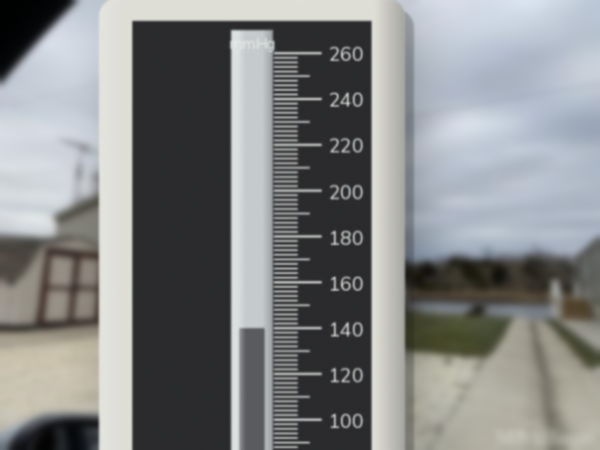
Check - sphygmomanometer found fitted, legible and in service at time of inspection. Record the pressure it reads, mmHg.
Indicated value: 140 mmHg
